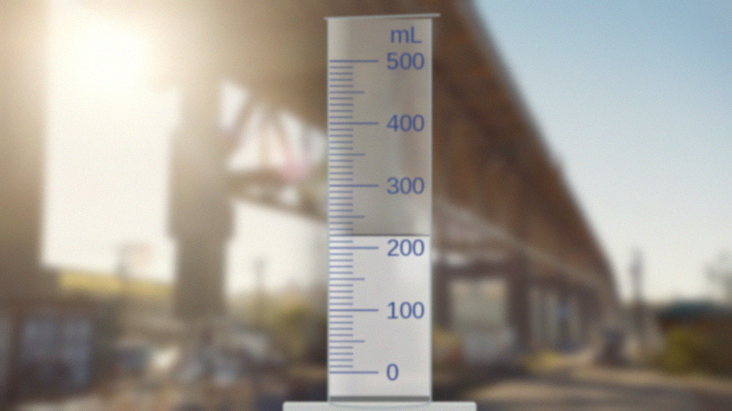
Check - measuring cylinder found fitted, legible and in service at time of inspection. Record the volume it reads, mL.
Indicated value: 220 mL
